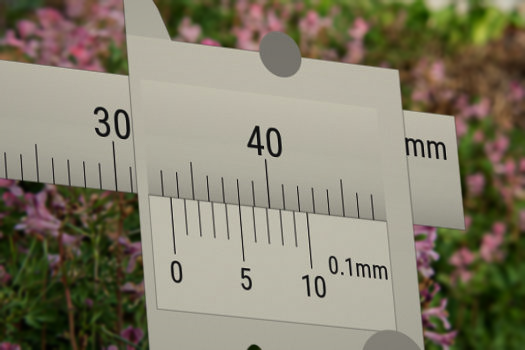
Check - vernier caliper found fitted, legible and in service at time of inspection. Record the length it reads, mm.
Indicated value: 33.5 mm
